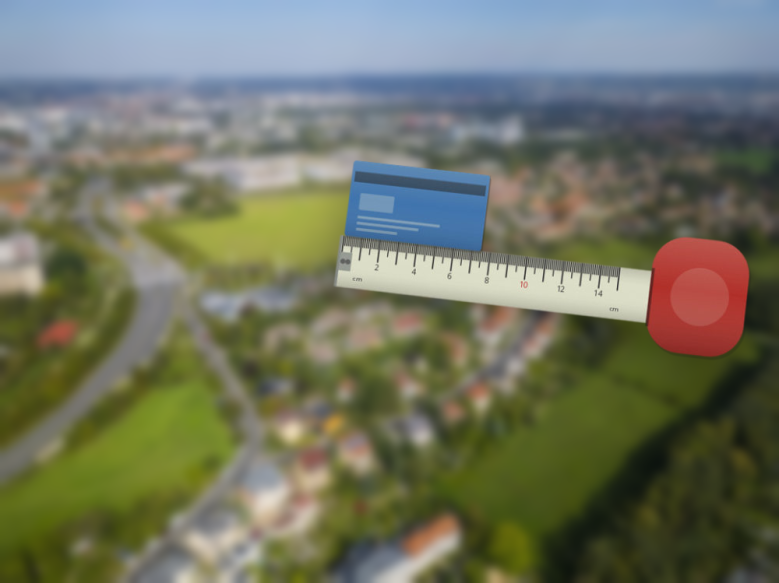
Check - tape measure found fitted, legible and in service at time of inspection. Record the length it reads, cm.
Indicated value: 7.5 cm
